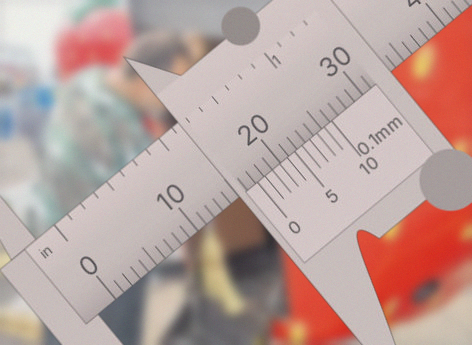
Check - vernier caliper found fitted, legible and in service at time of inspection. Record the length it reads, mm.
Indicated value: 17.2 mm
